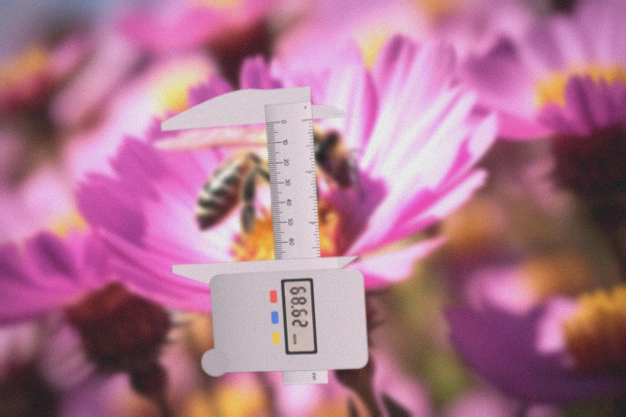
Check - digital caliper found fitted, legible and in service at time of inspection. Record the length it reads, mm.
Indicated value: 68.62 mm
